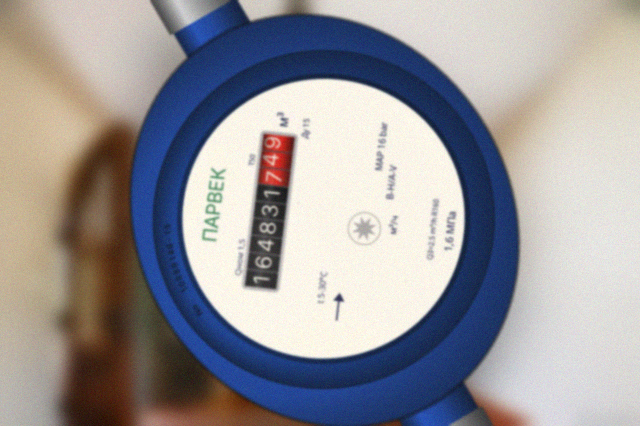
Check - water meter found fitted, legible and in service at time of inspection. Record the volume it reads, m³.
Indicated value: 164831.749 m³
